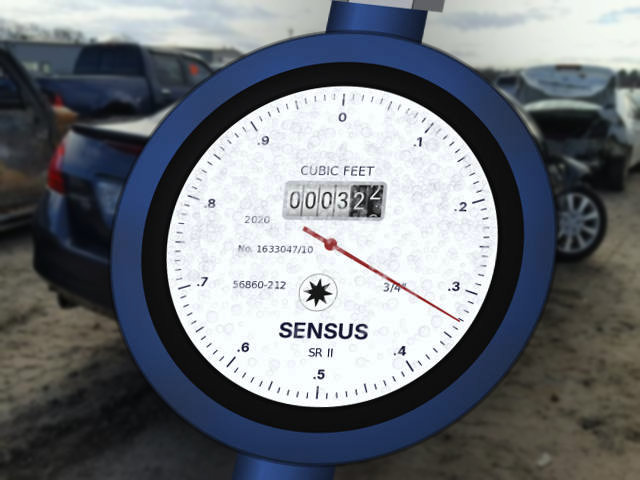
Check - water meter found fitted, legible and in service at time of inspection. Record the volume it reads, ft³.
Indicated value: 322.33 ft³
